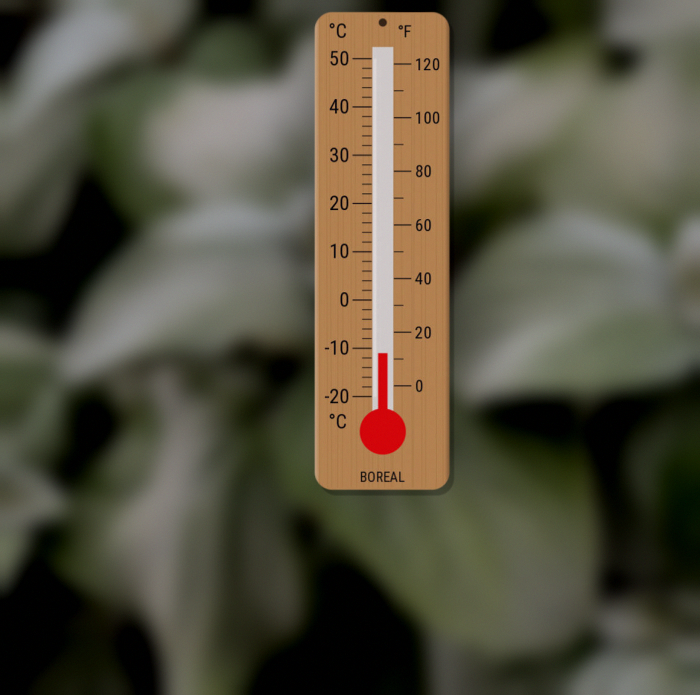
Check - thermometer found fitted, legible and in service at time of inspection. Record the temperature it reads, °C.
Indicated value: -11 °C
